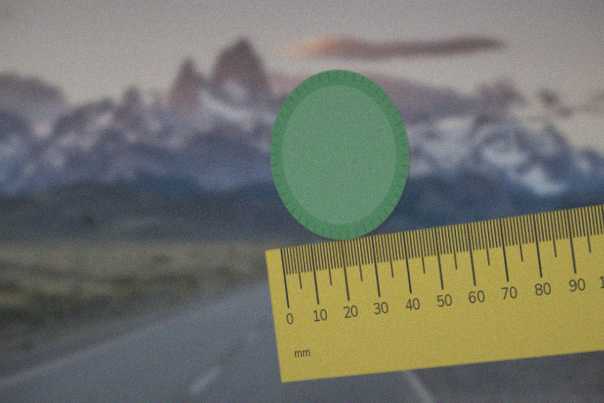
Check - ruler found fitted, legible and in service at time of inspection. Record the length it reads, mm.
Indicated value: 45 mm
